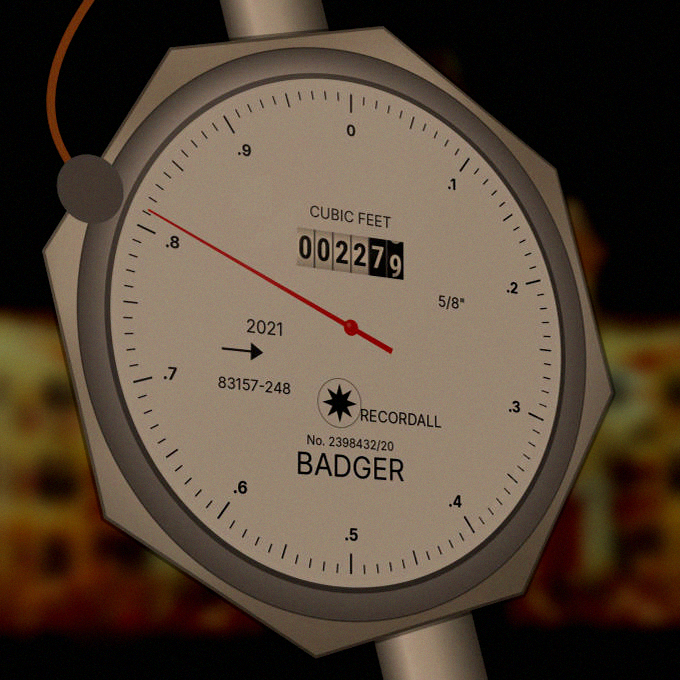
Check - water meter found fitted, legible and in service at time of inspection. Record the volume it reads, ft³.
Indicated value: 2278.81 ft³
